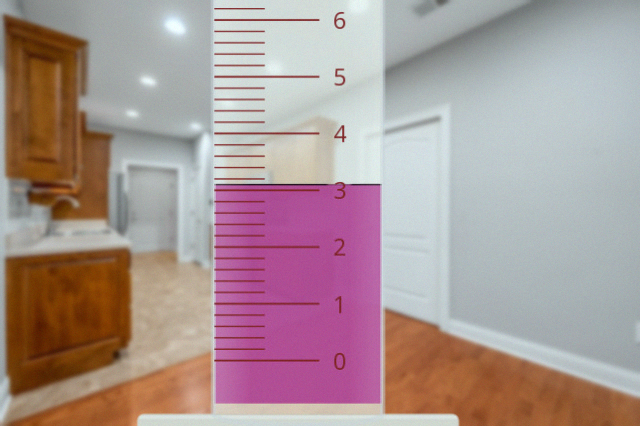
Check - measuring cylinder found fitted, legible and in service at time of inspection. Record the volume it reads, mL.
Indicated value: 3.1 mL
